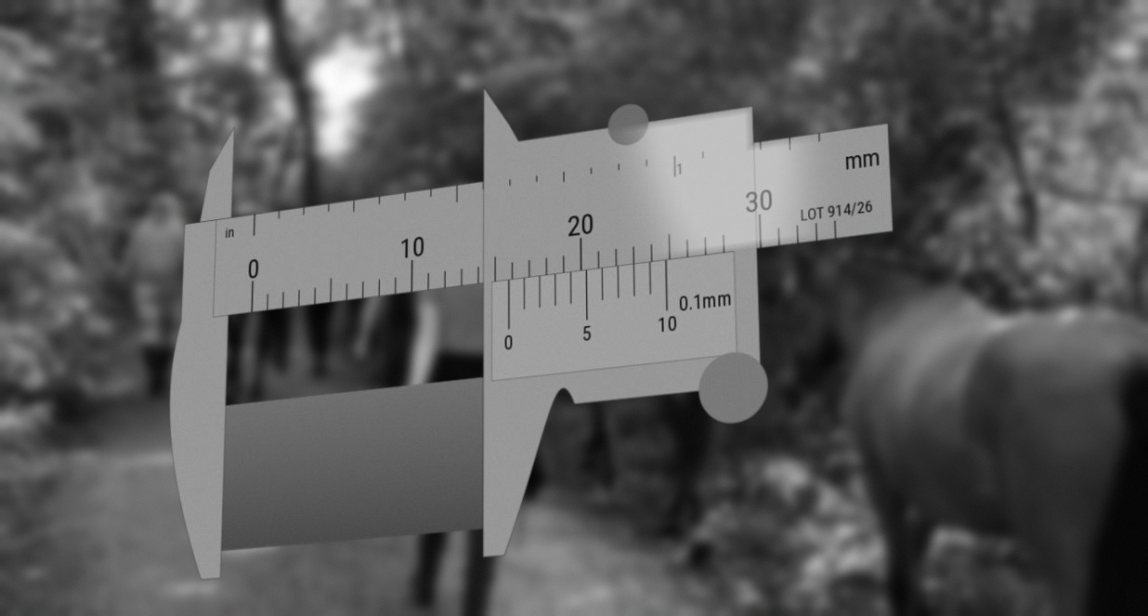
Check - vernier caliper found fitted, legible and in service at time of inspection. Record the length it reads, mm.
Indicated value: 15.8 mm
